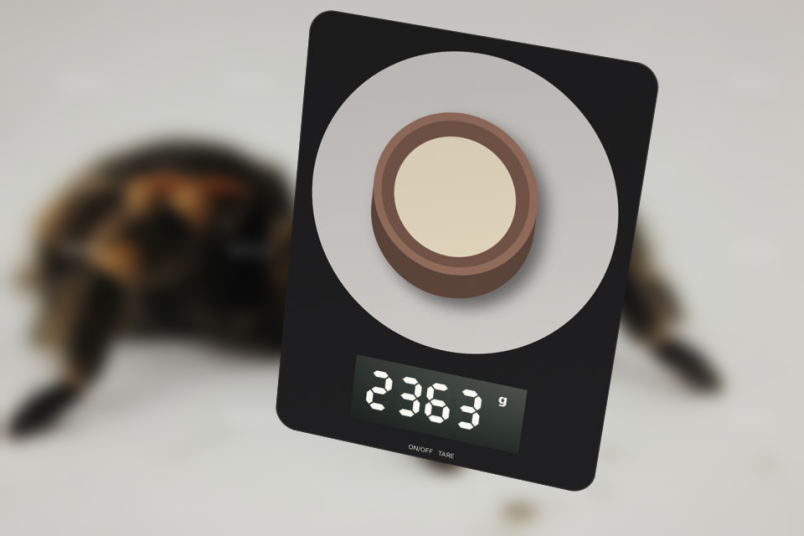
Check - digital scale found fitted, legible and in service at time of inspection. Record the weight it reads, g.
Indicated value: 2363 g
